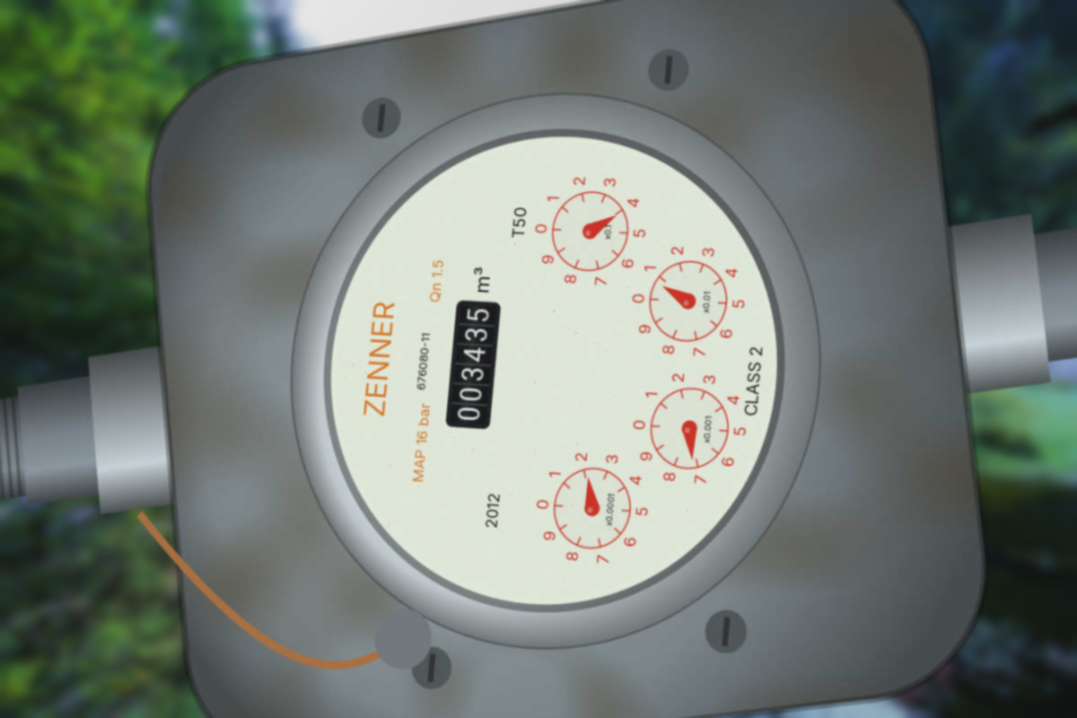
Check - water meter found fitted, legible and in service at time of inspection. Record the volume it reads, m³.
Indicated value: 3435.4072 m³
